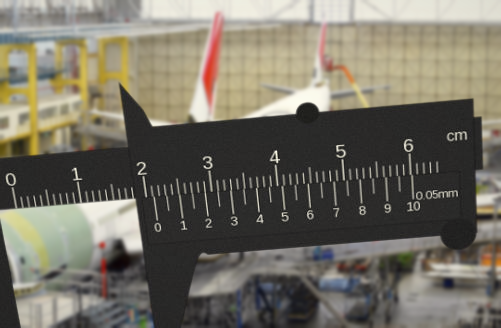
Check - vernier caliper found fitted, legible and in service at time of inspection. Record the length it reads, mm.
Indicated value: 21.2 mm
